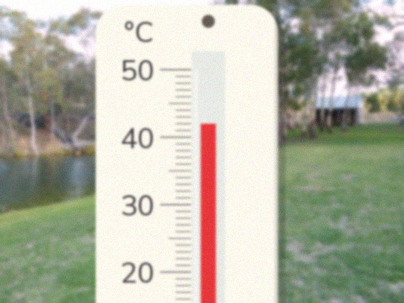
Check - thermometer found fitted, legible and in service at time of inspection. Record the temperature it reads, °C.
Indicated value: 42 °C
